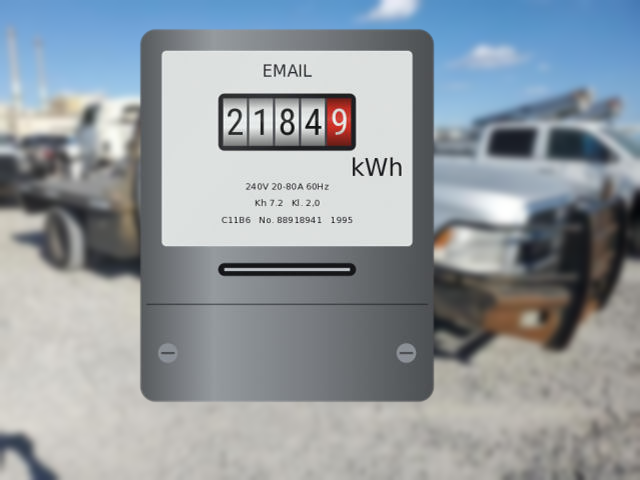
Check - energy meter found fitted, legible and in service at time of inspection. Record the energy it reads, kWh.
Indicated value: 2184.9 kWh
